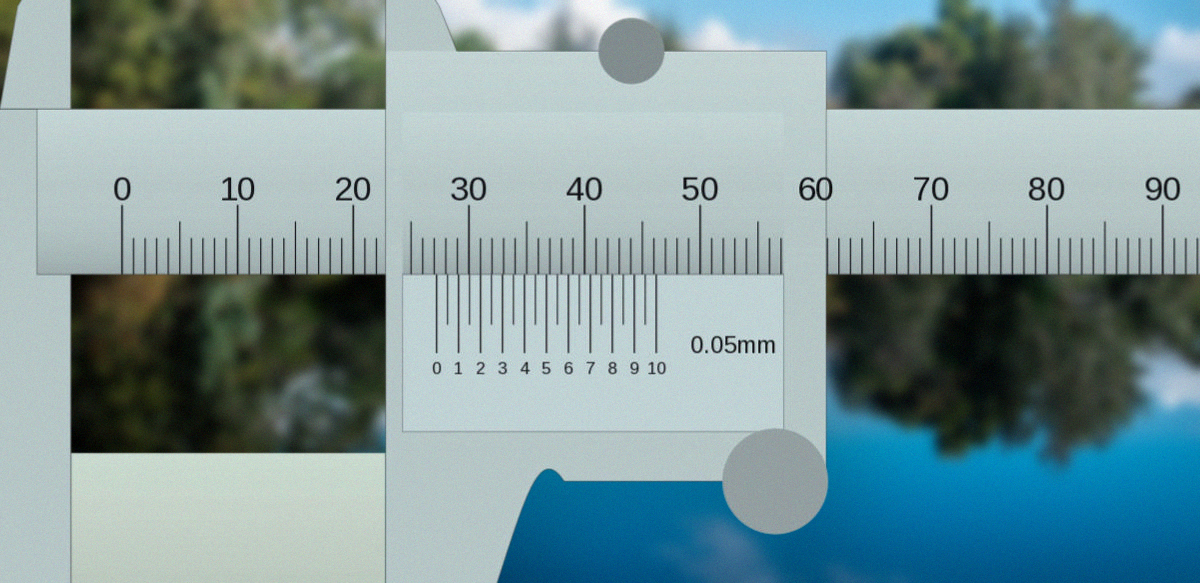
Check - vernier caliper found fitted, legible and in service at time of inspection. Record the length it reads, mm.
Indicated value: 27.2 mm
